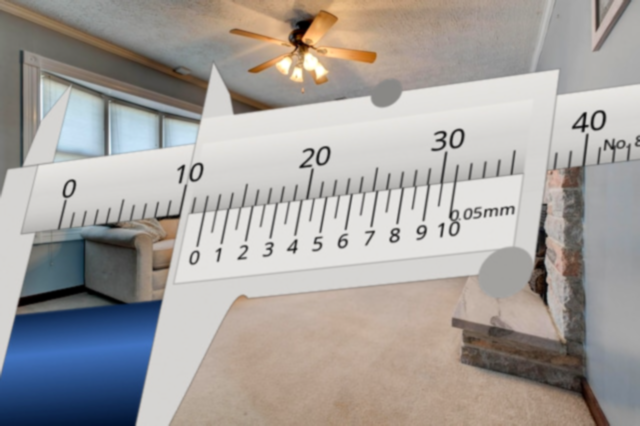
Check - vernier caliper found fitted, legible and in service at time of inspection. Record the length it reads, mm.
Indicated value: 12.0 mm
